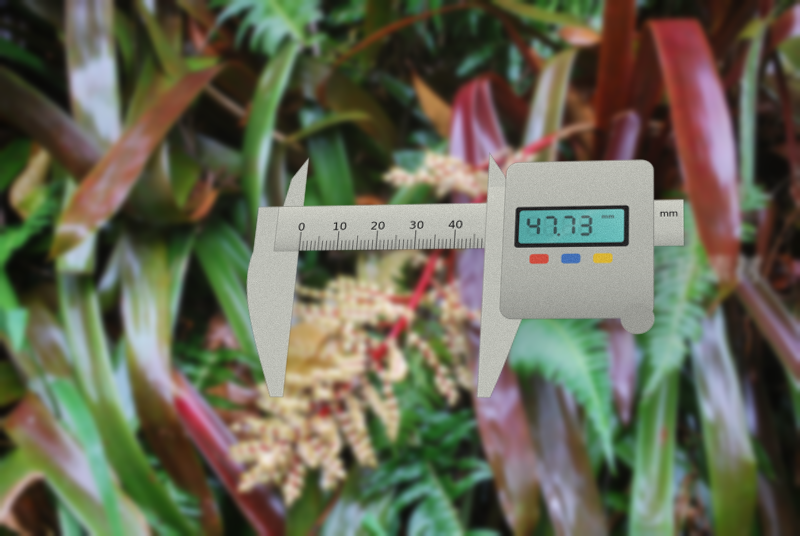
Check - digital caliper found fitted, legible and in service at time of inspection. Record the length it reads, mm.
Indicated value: 47.73 mm
